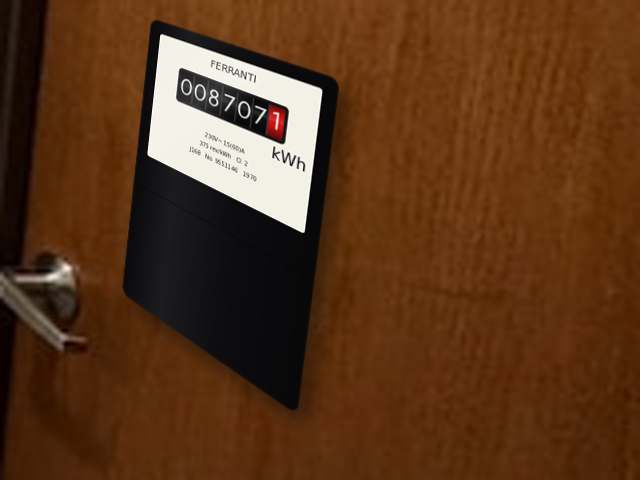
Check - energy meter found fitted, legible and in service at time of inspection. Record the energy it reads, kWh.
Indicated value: 8707.1 kWh
